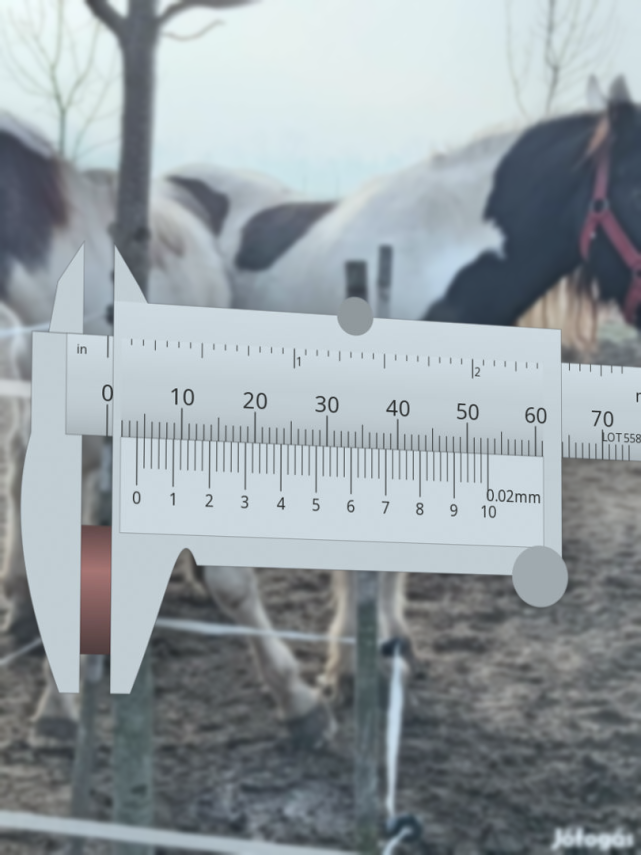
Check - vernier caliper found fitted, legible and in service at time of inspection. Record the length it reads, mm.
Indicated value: 4.0 mm
